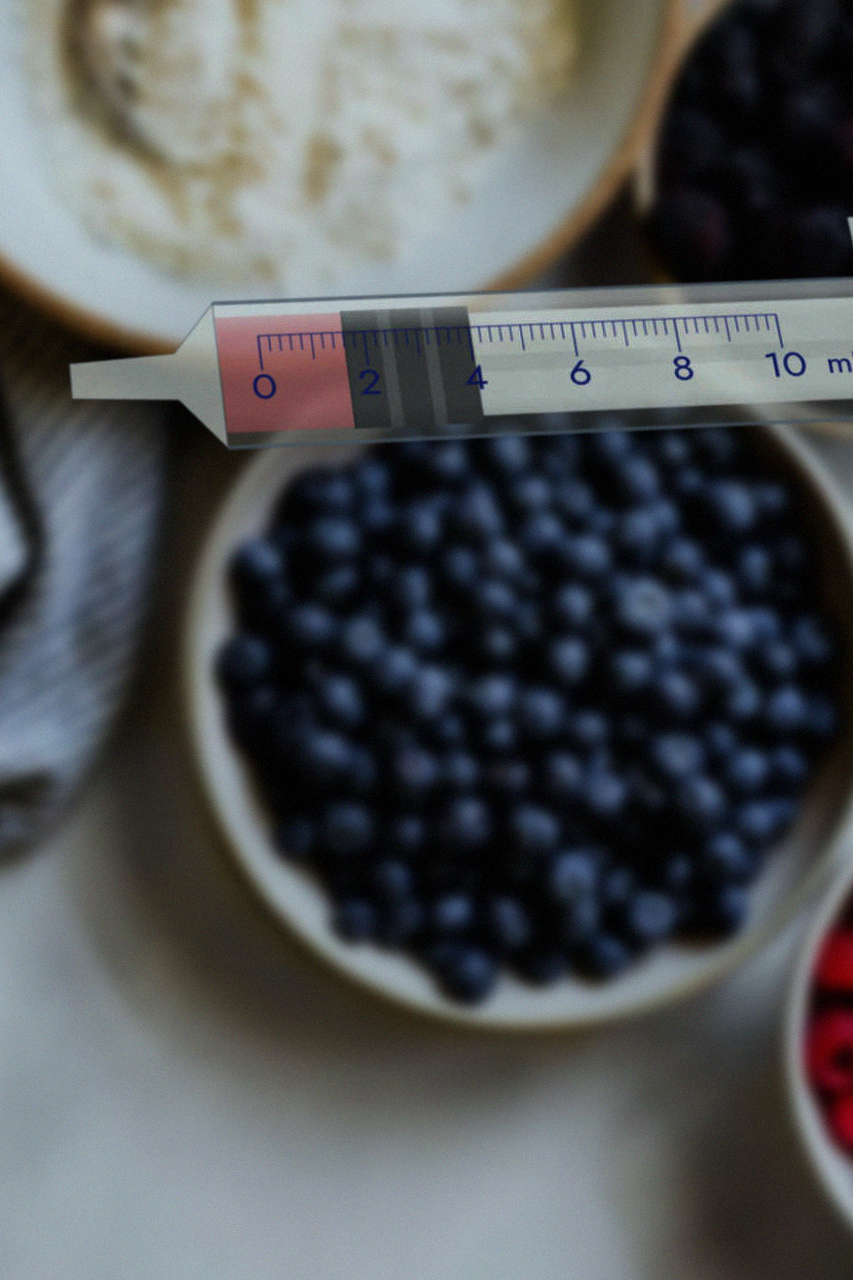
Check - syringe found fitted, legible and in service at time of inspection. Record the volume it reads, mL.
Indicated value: 1.6 mL
